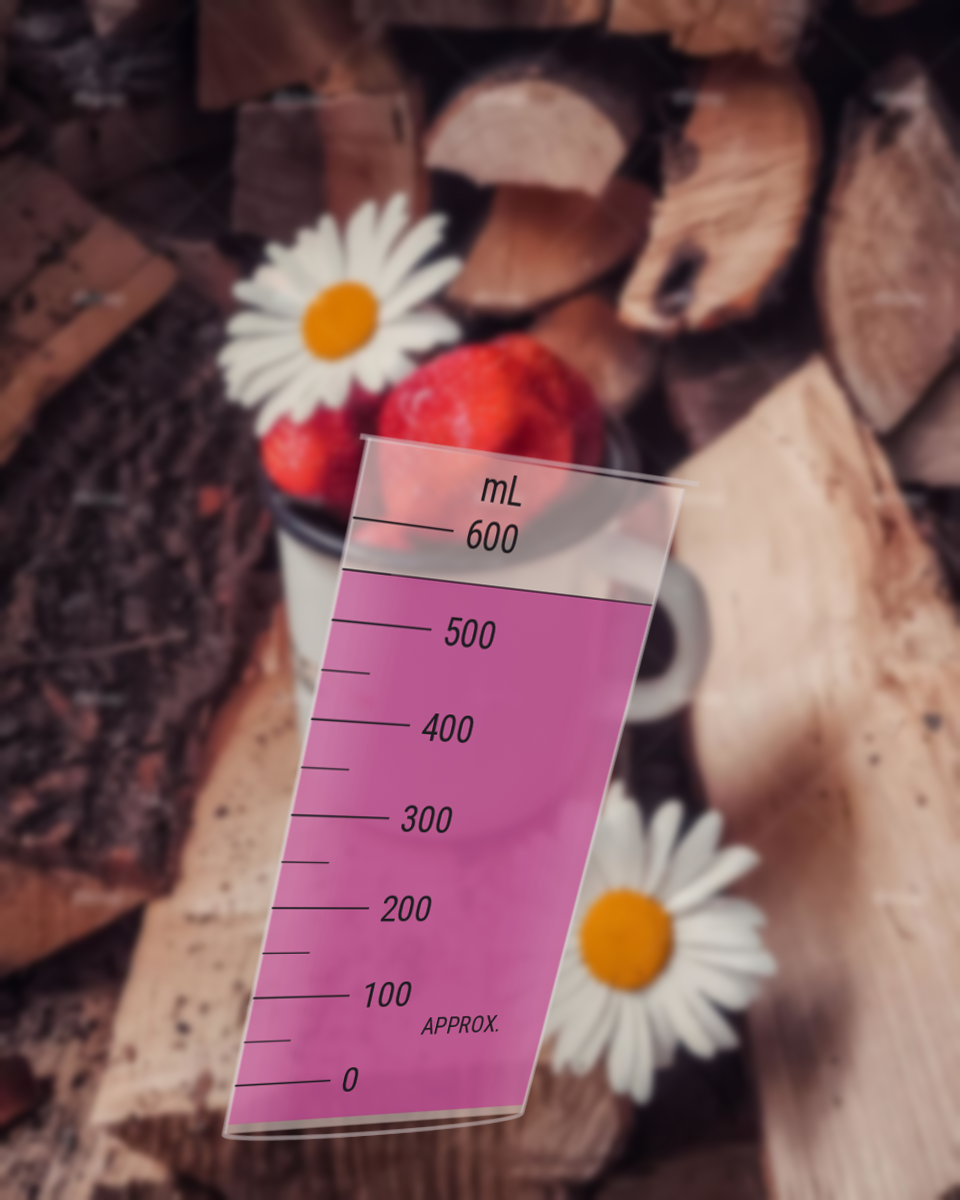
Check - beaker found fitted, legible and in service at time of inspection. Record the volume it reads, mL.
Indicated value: 550 mL
